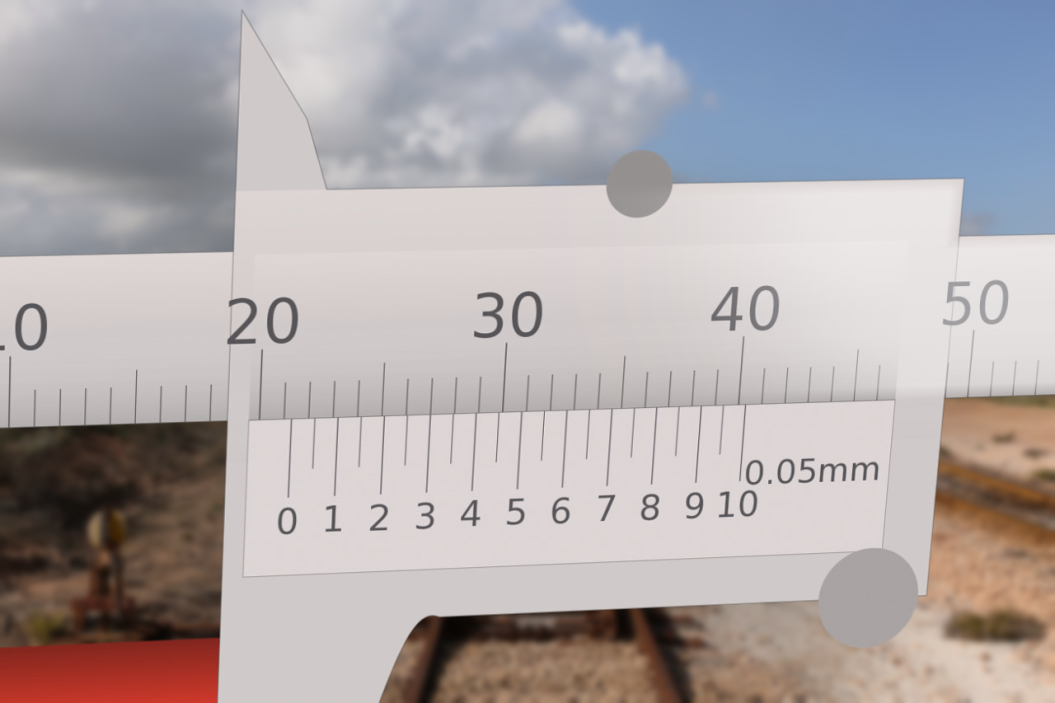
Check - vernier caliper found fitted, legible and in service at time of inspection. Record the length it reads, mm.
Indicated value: 21.30 mm
